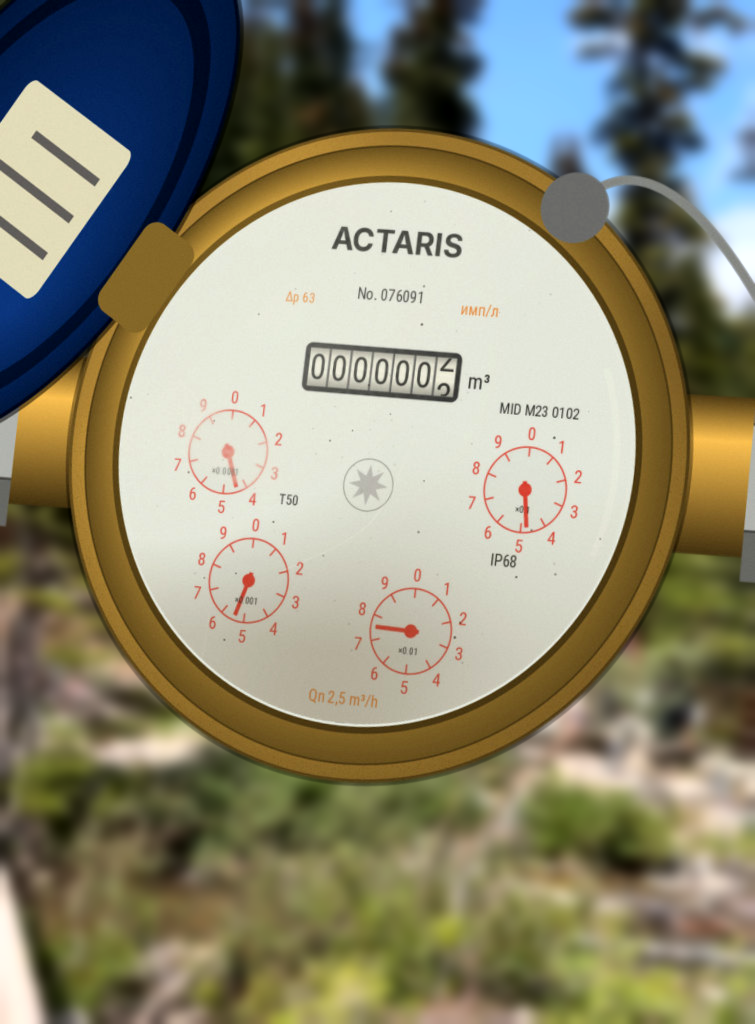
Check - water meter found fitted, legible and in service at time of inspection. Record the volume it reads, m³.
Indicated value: 2.4754 m³
